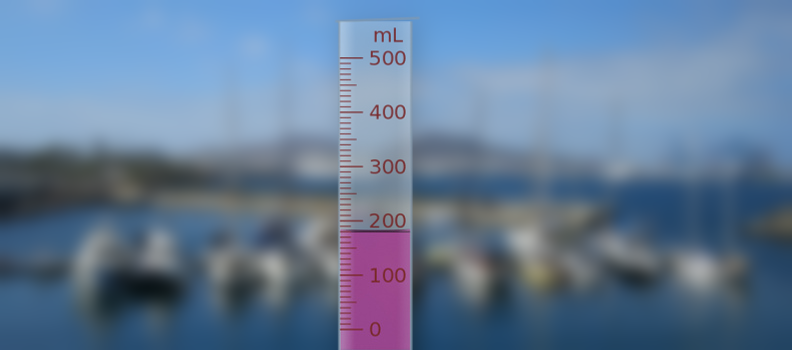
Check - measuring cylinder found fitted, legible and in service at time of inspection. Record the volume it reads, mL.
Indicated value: 180 mL
